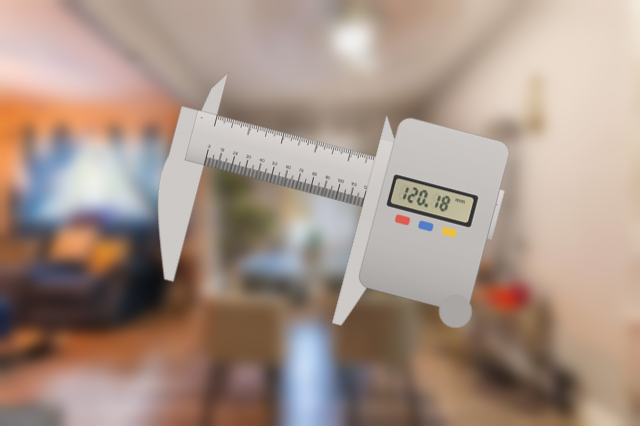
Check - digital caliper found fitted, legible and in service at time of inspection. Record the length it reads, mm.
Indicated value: 120.18 mm
